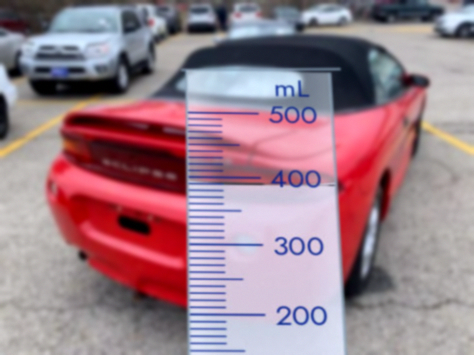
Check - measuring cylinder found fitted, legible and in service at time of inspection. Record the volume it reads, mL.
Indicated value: 390 mL
